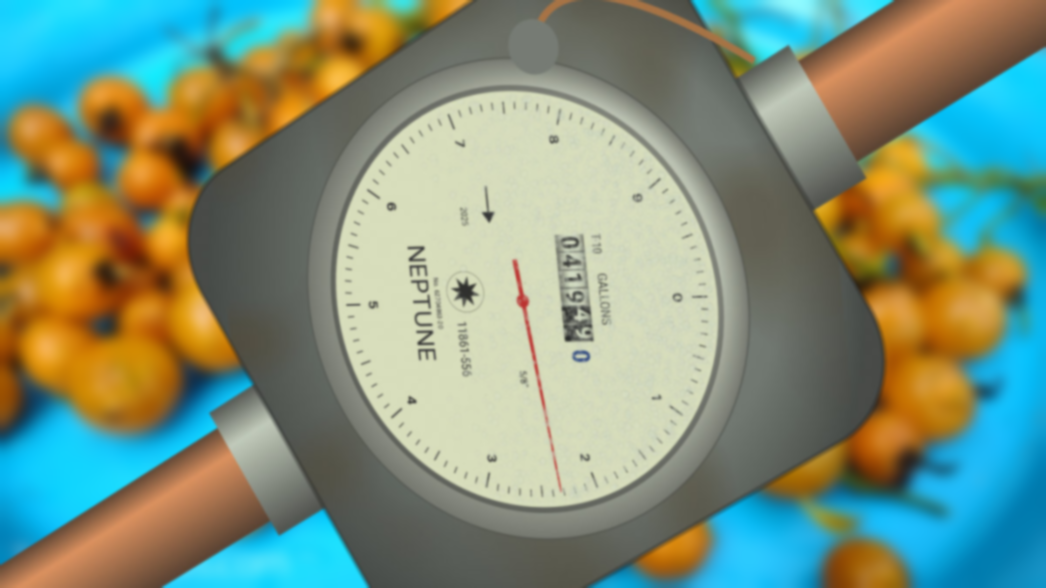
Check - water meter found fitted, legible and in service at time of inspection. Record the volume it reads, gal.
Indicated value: 419492.3 gal
